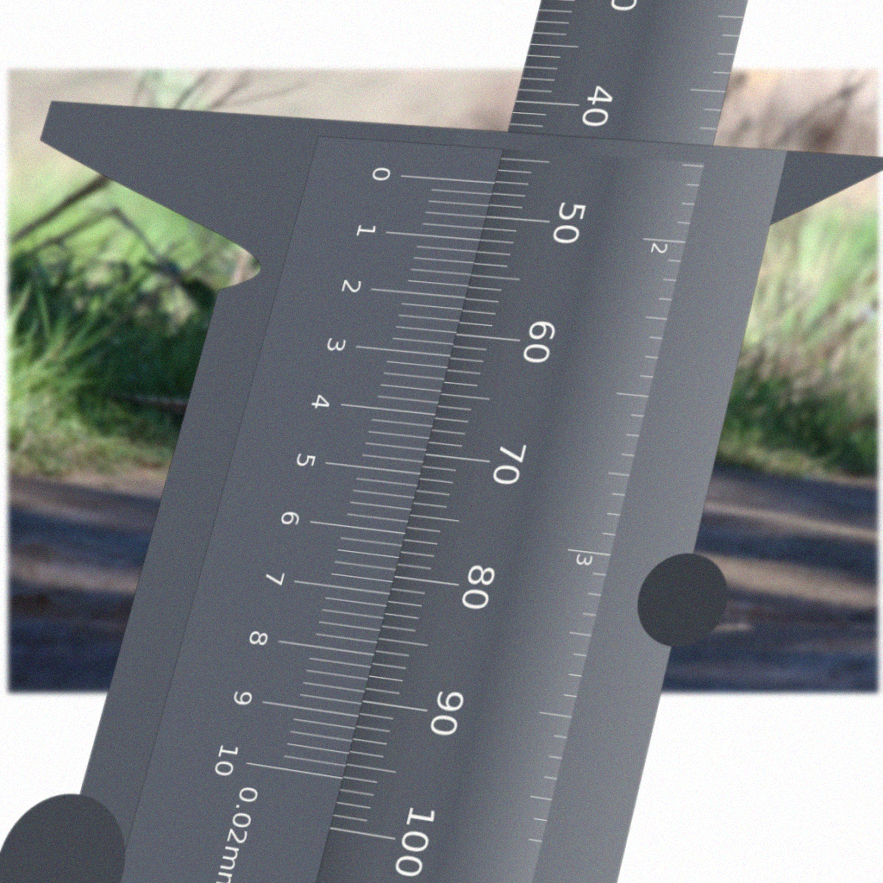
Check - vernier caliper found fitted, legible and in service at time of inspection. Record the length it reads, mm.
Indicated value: 47.1 mm
